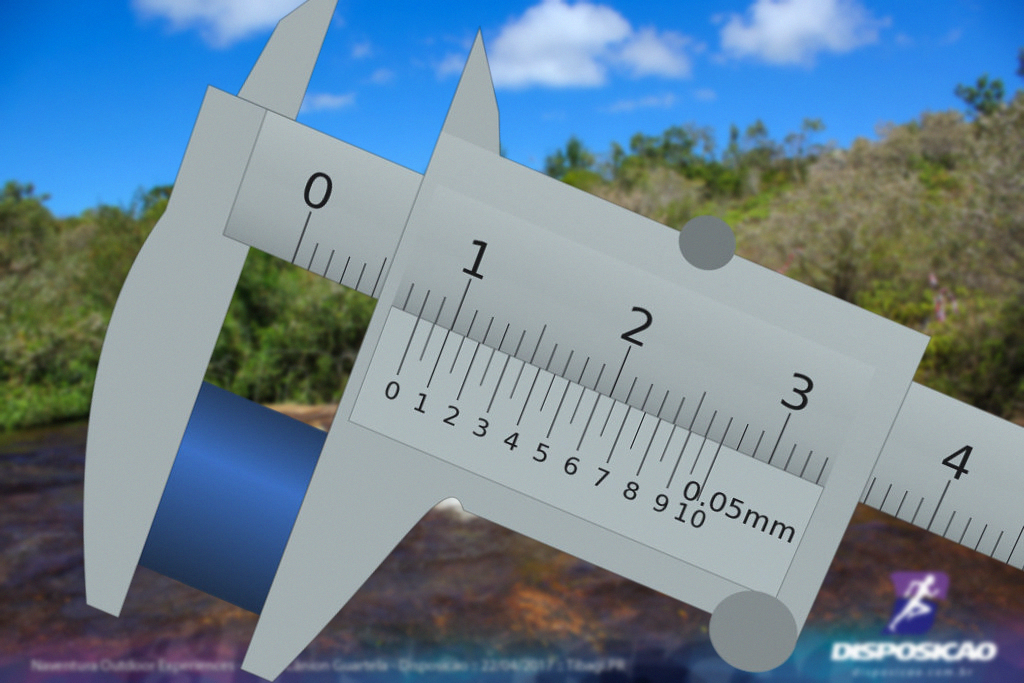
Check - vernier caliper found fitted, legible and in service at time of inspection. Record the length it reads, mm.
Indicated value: 8.0 mm
